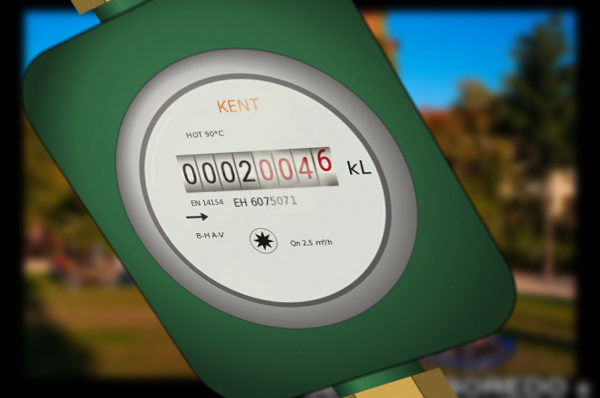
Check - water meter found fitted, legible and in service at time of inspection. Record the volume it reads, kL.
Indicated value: 2.0046 kL
